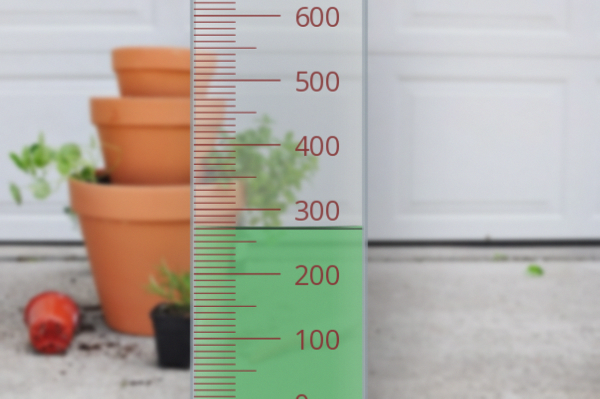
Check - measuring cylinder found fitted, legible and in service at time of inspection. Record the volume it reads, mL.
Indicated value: 270 mL
